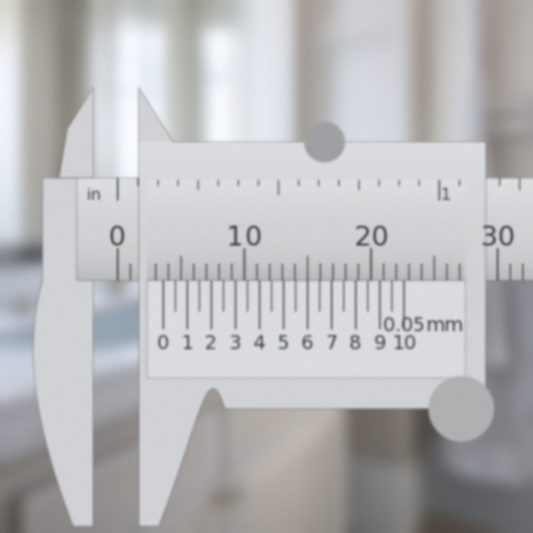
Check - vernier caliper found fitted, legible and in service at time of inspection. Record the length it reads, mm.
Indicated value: 3.6 mm
